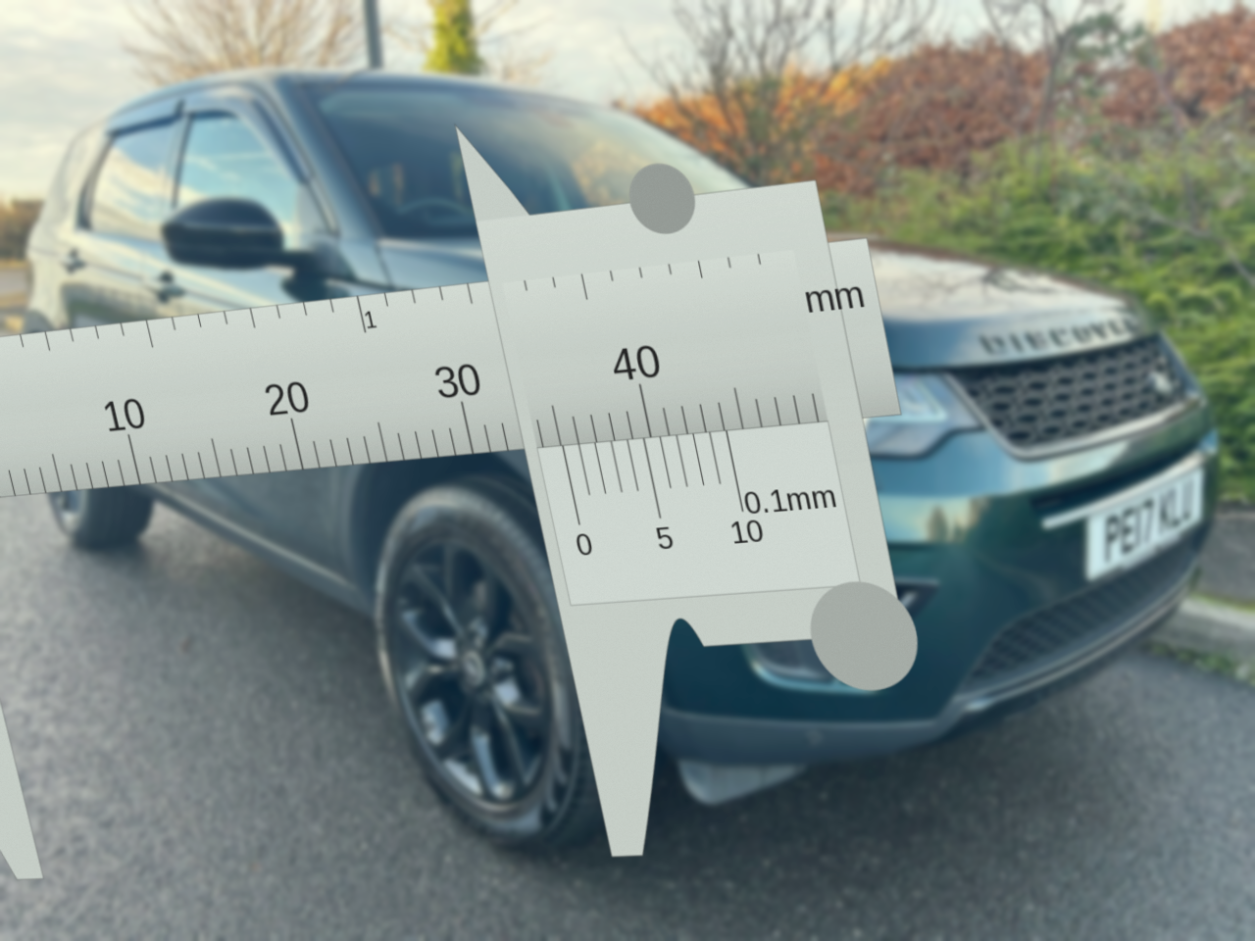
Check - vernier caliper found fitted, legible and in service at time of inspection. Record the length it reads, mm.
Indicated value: 35.1 mm
